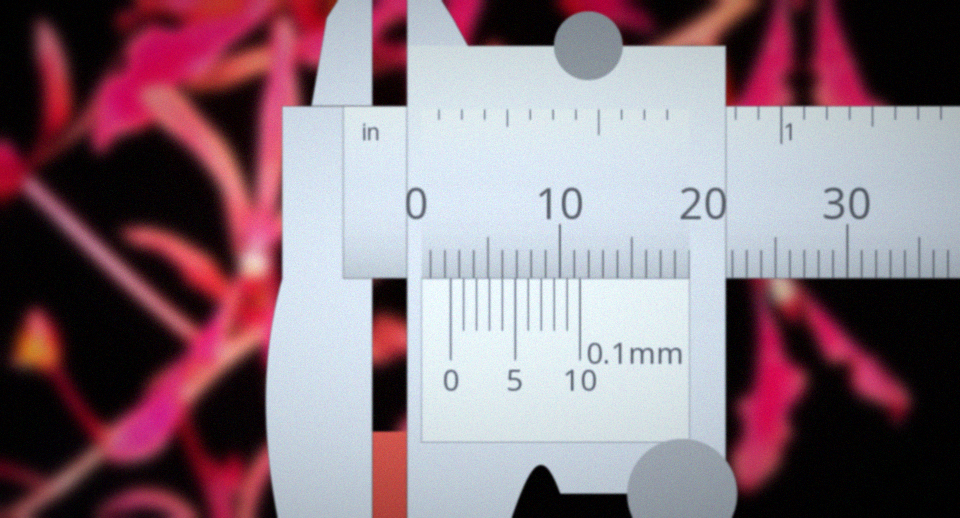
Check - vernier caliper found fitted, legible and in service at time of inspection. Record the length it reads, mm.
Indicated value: 2.4 mm
